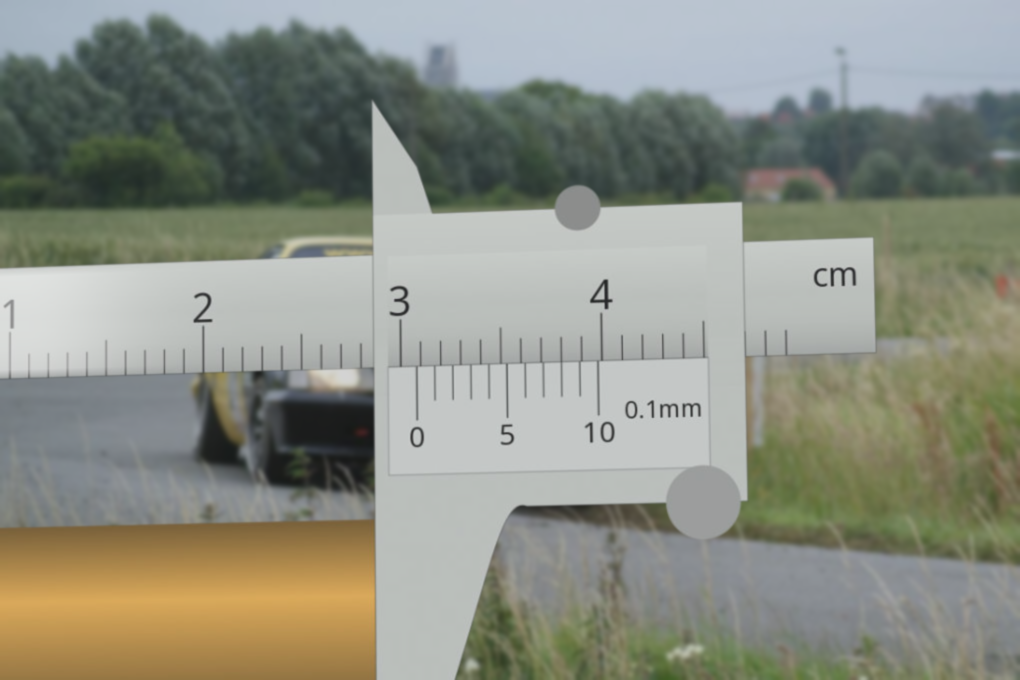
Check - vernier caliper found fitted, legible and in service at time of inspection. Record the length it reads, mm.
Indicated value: 30.8 mm
